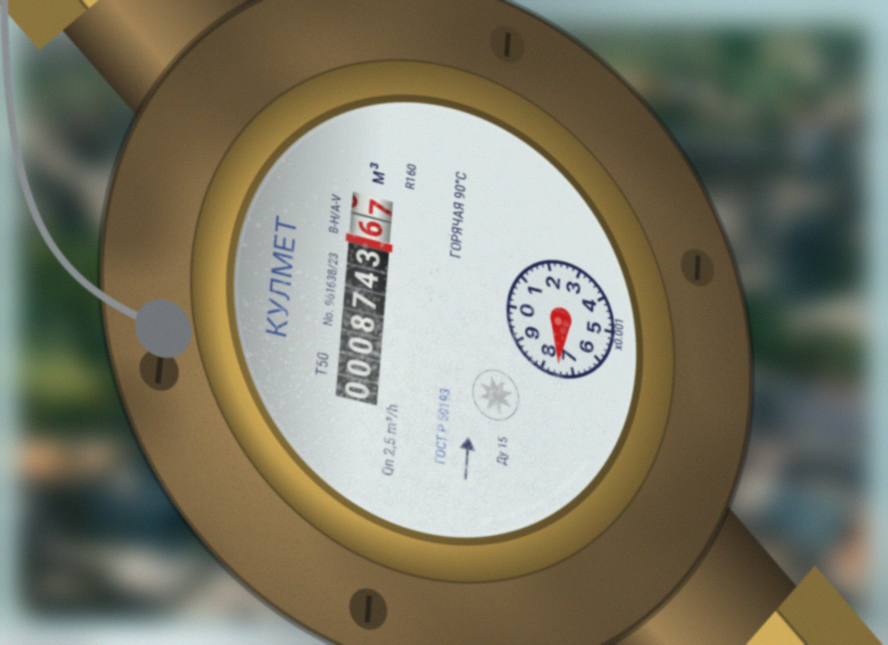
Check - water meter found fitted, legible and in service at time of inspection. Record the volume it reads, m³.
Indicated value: 8743.667 m³
